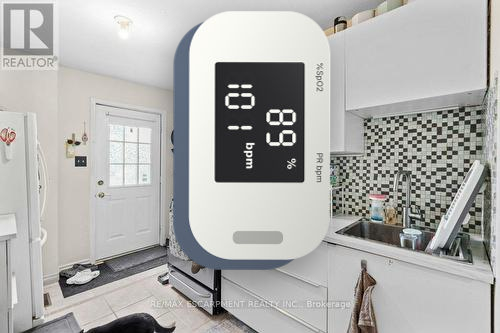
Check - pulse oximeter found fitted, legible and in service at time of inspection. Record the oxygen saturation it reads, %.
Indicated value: 89 %
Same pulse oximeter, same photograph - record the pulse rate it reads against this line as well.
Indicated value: 101 bpm
